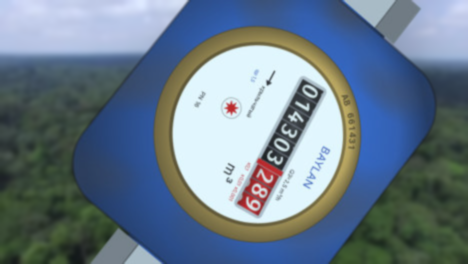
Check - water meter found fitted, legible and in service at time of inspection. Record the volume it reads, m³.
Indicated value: 14303.289 m³
